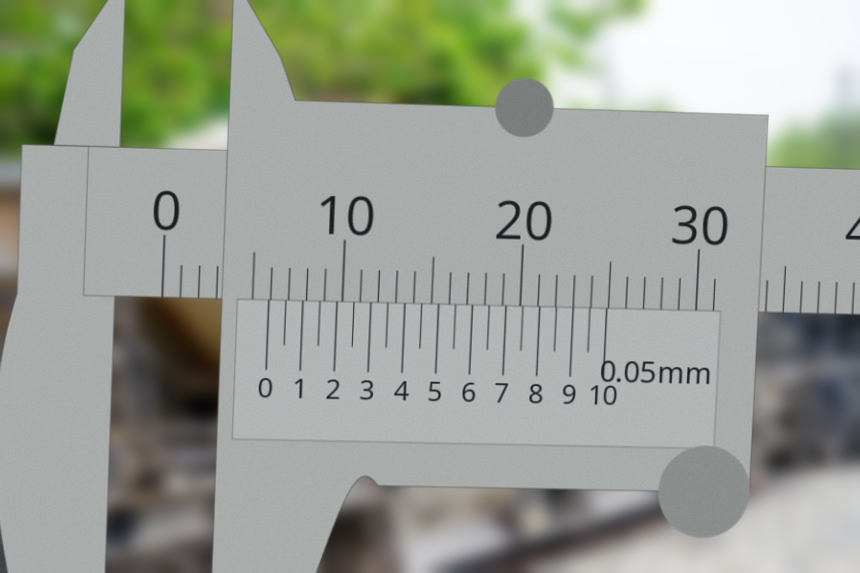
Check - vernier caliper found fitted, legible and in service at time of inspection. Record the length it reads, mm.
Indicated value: 5.9 mm
